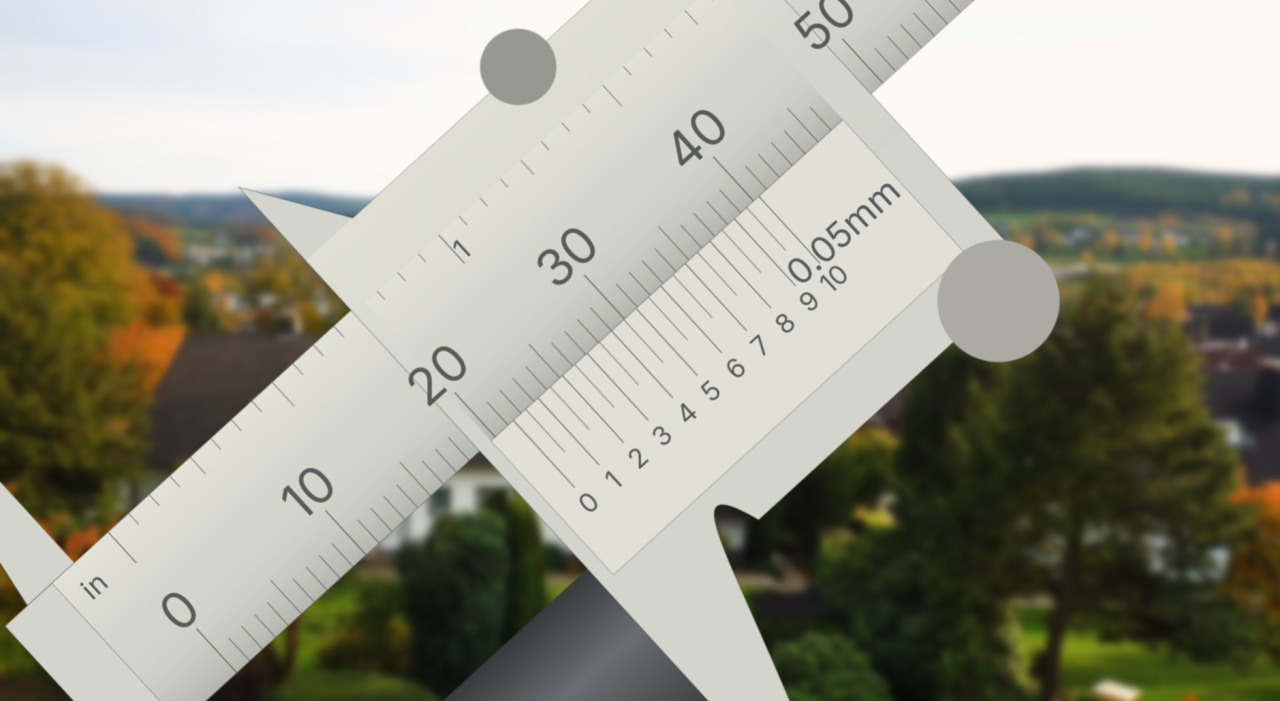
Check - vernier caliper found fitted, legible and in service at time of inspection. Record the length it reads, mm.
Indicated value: 21.4 mm
